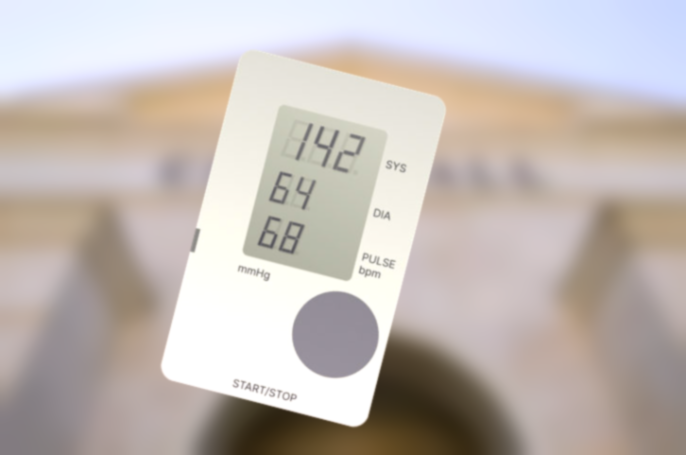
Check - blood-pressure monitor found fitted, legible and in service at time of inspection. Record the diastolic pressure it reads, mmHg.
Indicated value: 64 mmHg
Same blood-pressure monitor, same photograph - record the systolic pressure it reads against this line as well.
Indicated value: 142 mmHg
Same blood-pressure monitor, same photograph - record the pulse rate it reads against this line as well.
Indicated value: 68 bpm
